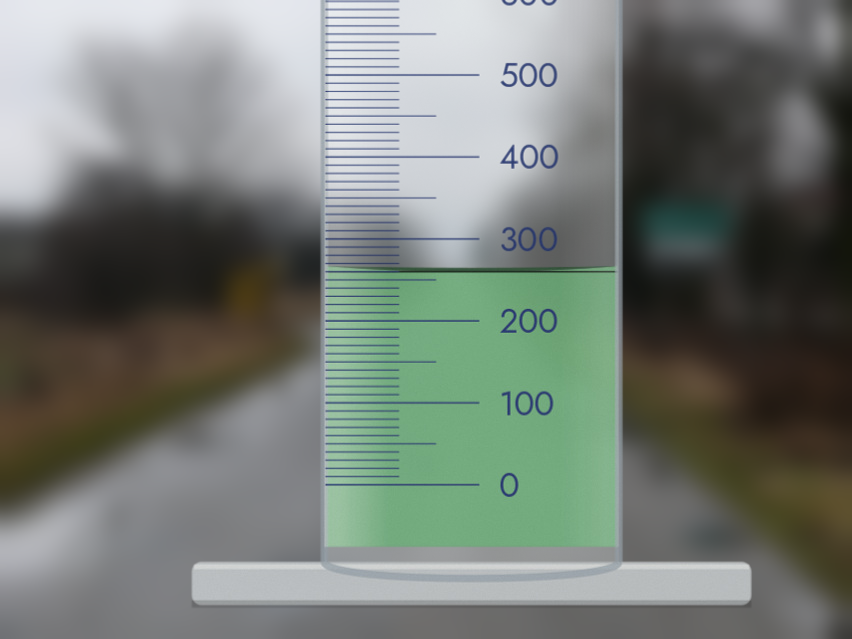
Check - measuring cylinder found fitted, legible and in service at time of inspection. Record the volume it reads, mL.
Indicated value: 260 mL
